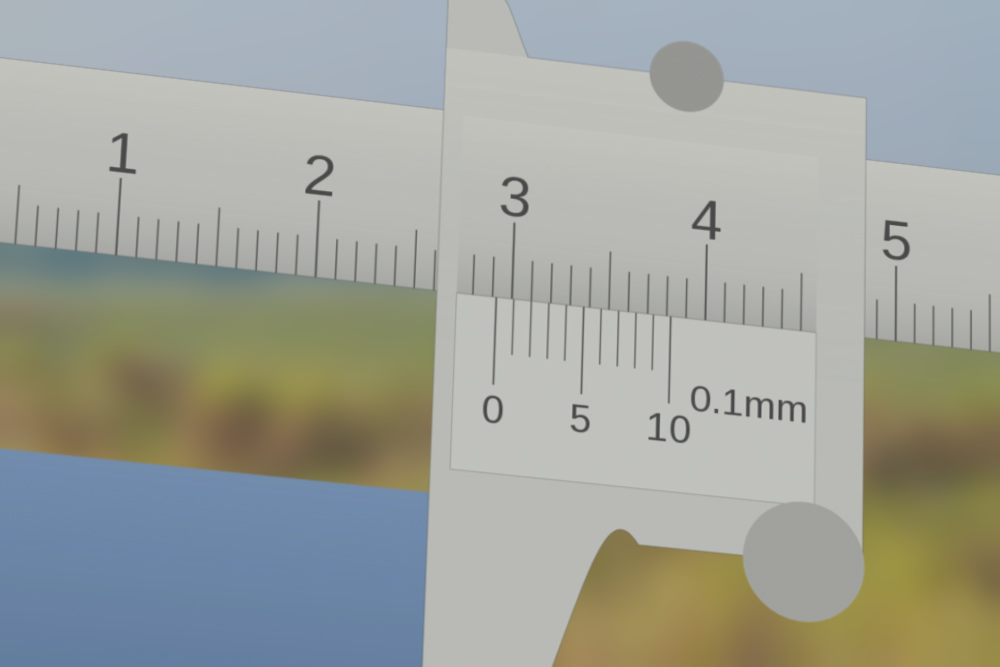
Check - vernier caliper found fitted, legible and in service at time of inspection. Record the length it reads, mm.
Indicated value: 29.2 mm
